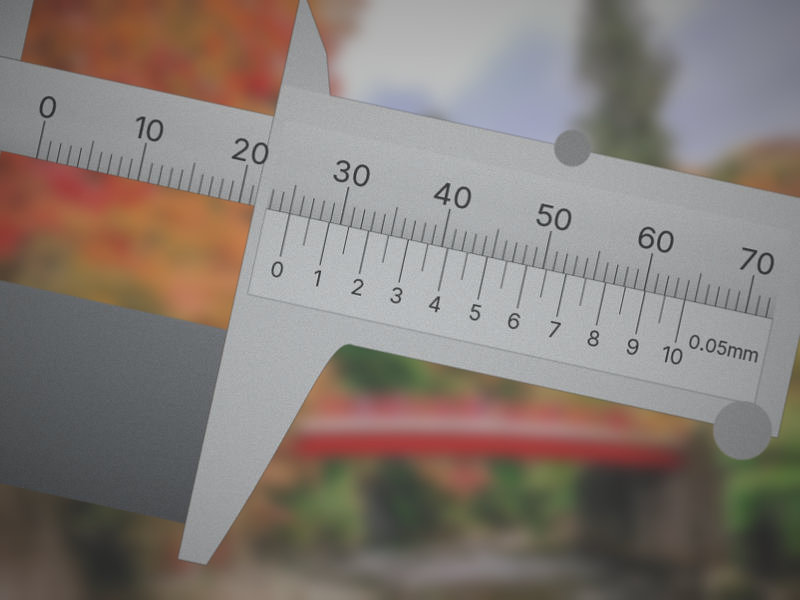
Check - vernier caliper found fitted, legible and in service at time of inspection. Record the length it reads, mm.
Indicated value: 25.0 mm
